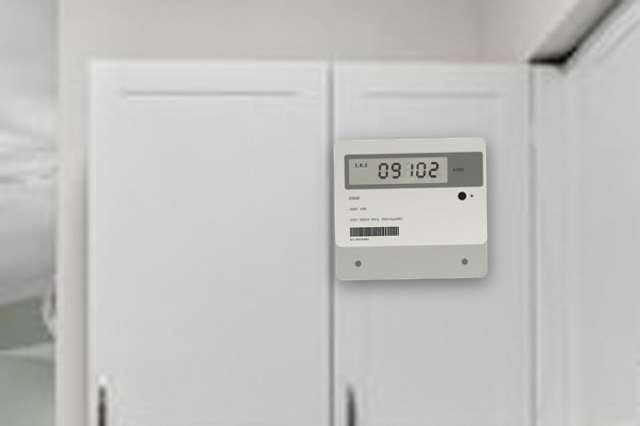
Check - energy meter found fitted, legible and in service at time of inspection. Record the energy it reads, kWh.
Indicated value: 9102 kWh
